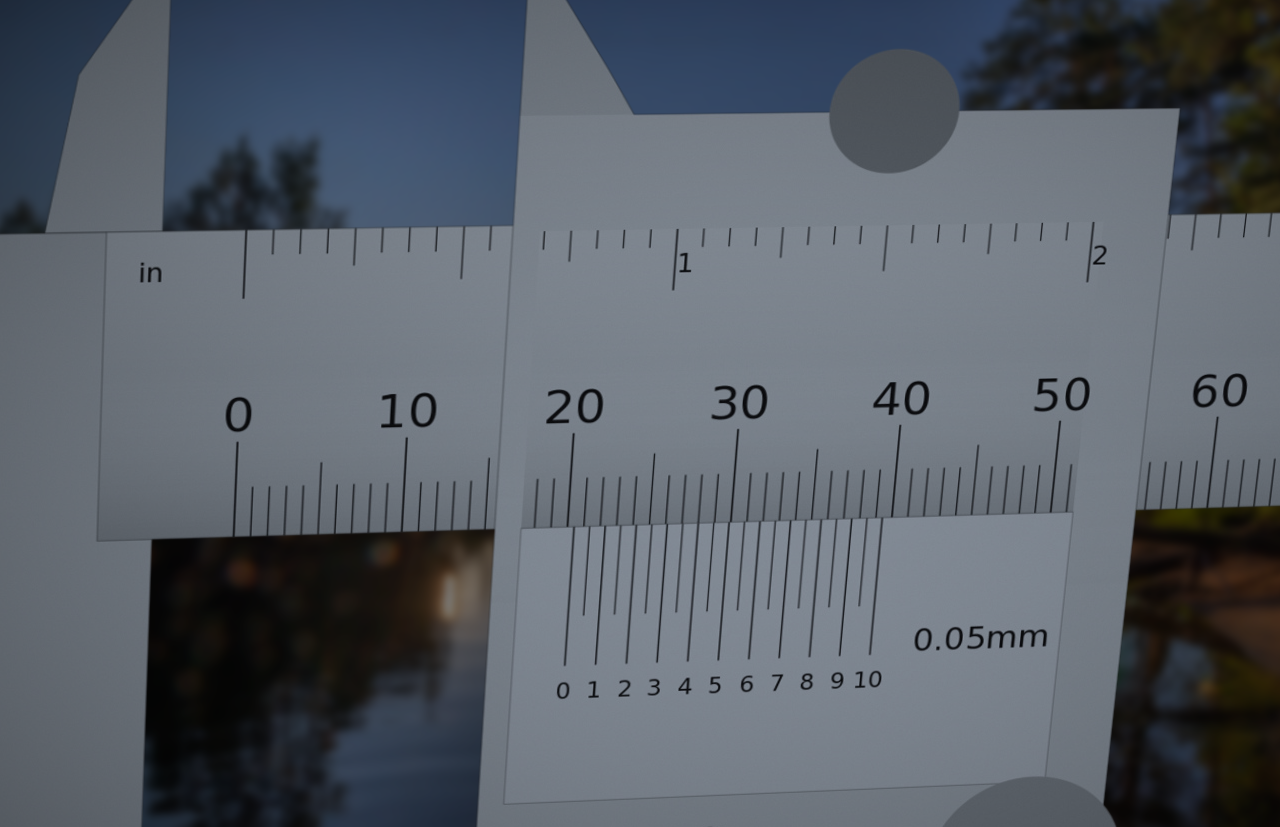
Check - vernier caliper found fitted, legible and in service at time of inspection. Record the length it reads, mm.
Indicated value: 20.4 mm
